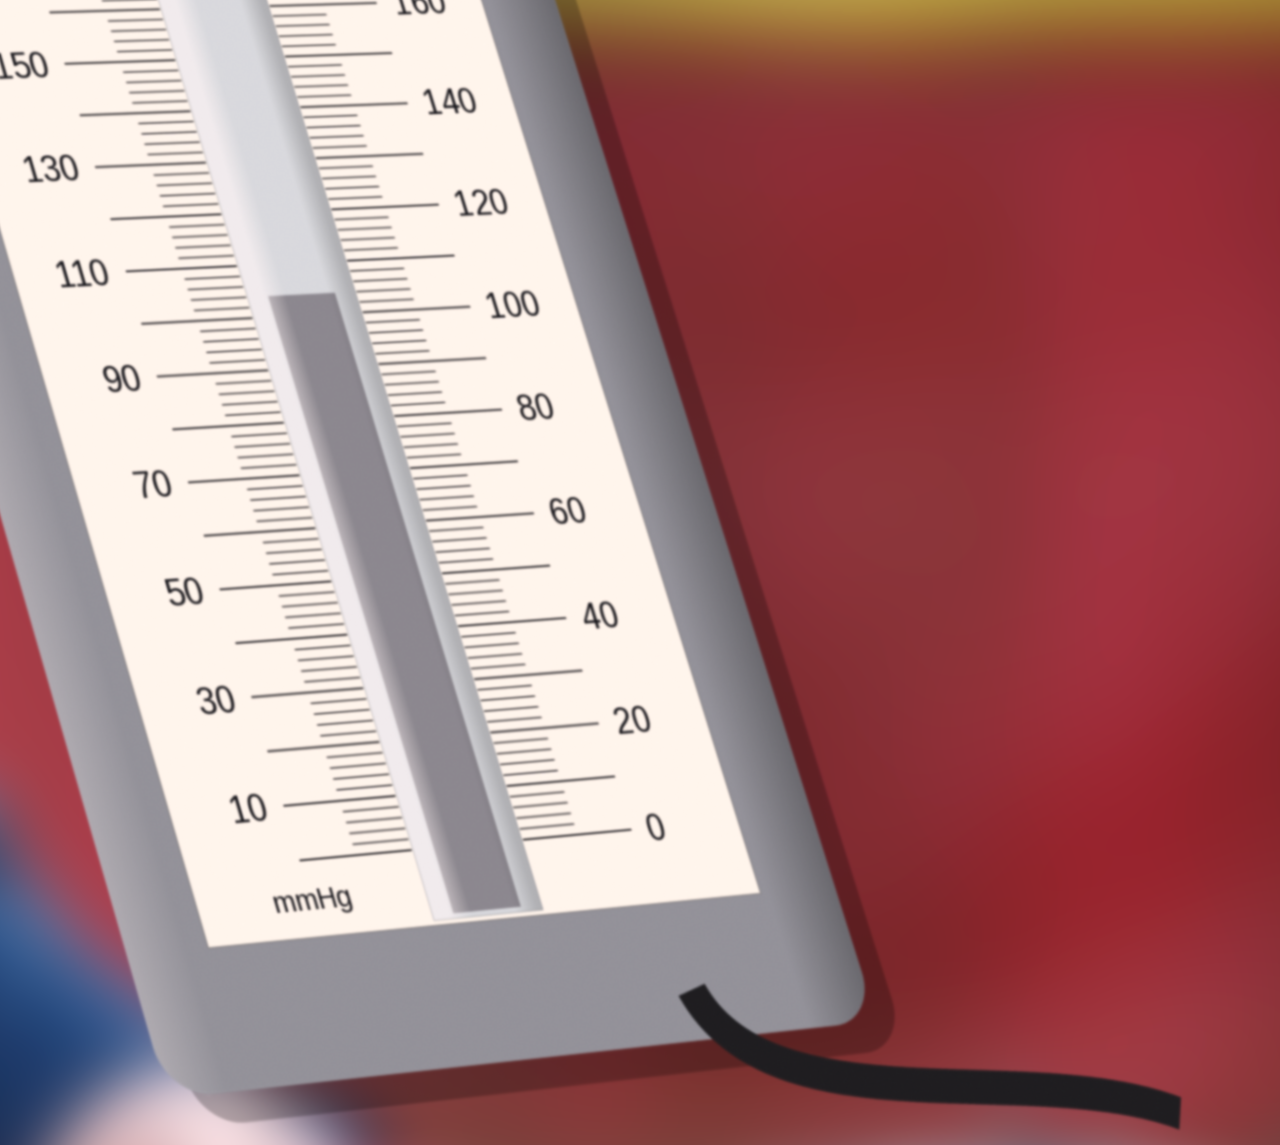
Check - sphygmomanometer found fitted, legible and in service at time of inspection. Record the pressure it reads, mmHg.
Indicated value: 104 mmHg
